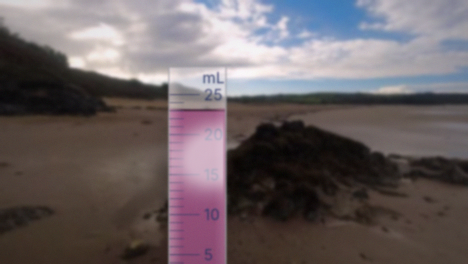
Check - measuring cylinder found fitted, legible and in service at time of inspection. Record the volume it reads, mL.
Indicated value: 23 mL
